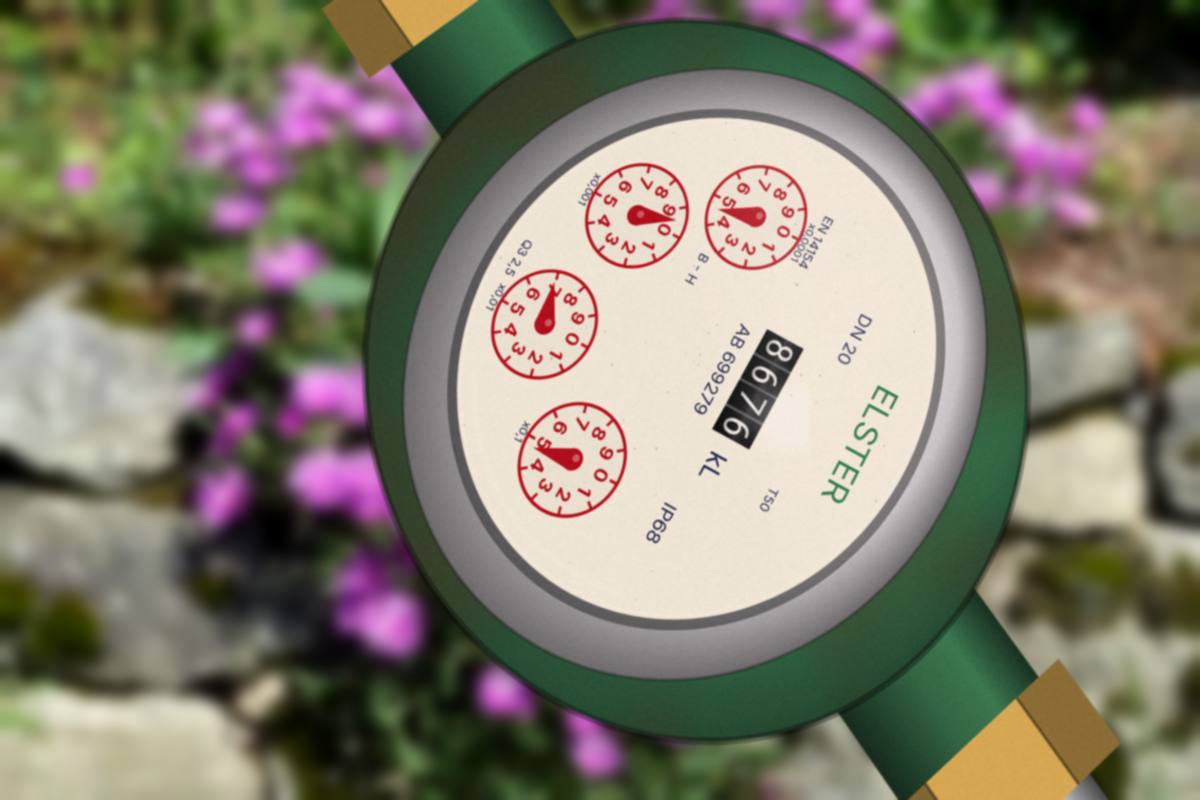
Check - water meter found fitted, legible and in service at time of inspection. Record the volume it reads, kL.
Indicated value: 8676.4694 kL
